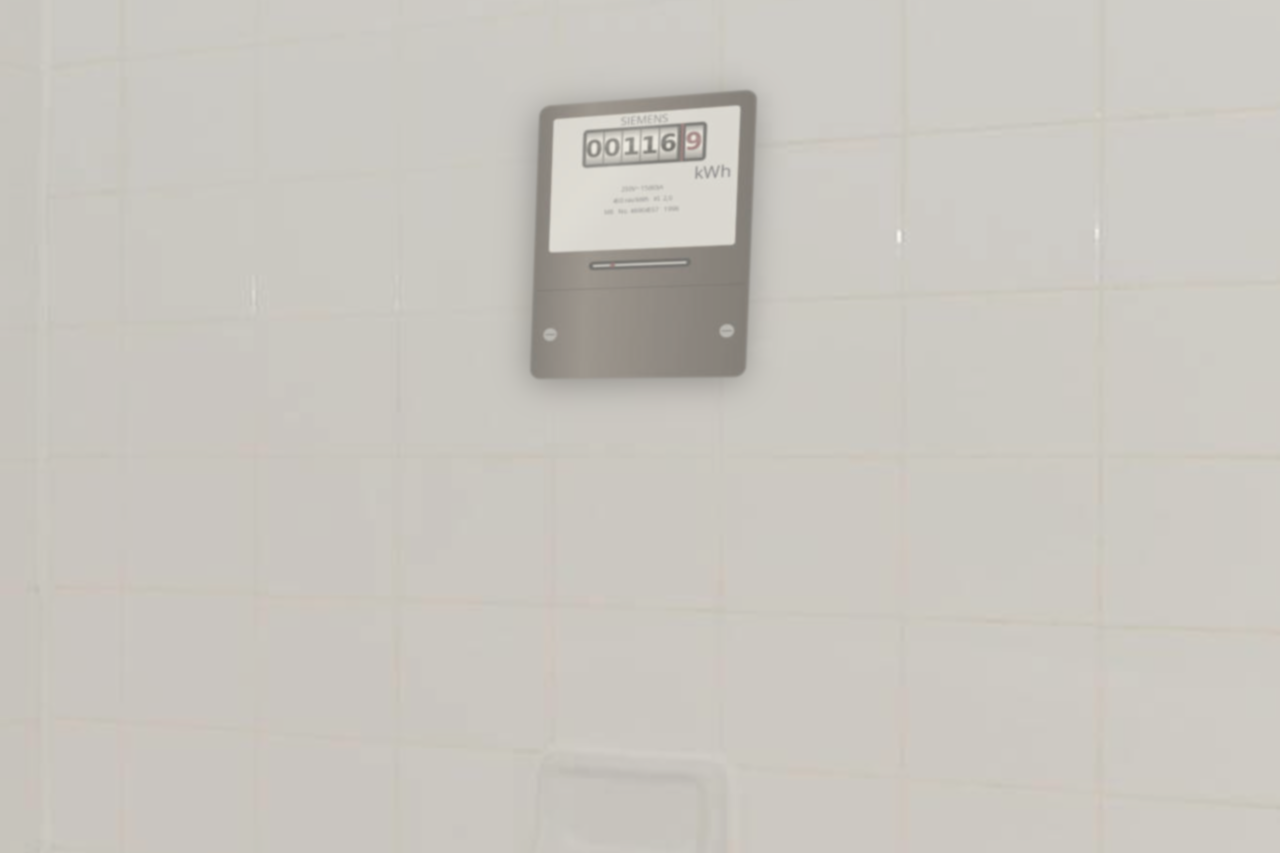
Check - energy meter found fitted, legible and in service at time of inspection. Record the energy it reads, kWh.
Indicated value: 116.9 kWh
